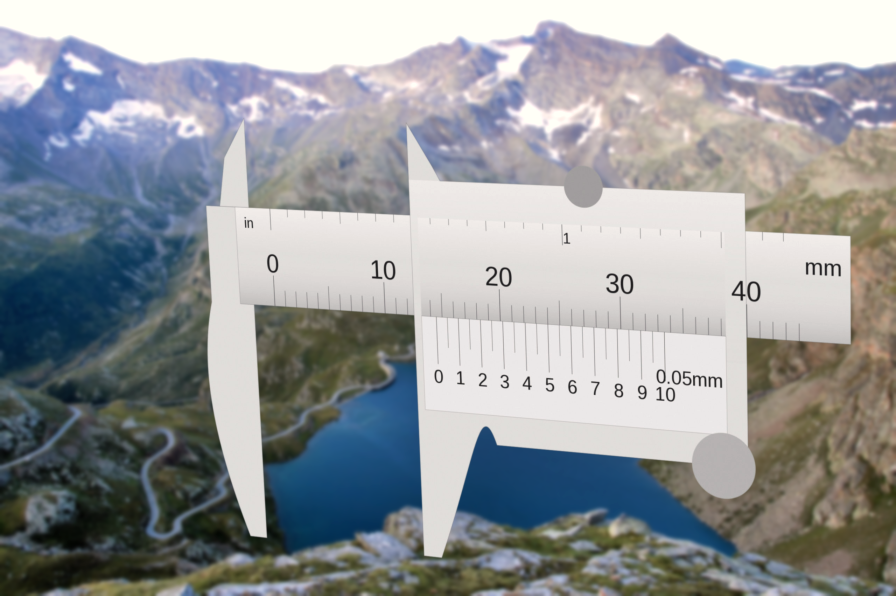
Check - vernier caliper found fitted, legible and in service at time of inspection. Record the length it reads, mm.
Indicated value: 14.5 mm
